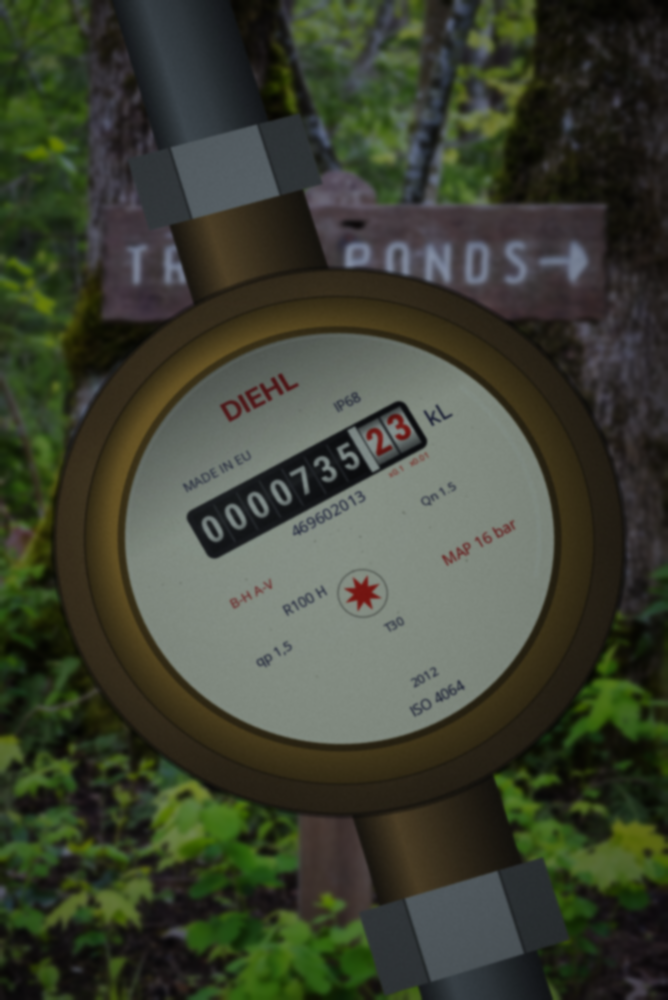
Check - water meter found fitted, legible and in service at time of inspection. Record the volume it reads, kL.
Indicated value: 735.23 kL
